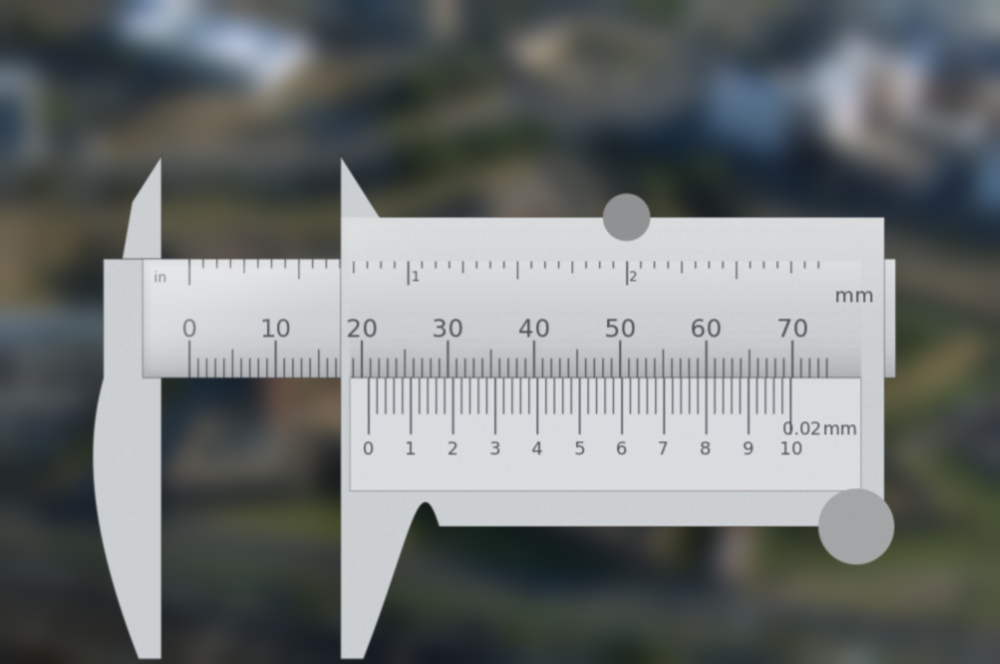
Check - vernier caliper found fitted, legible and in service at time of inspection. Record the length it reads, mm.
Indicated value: 20.8 mm
